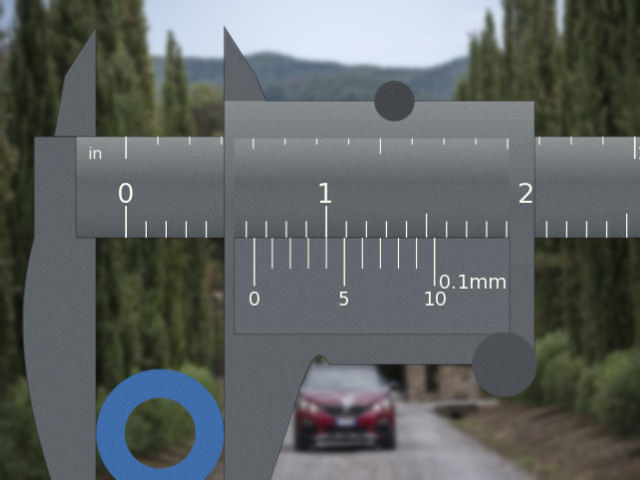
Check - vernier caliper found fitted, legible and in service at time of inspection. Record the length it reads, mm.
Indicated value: 6.4 mm
